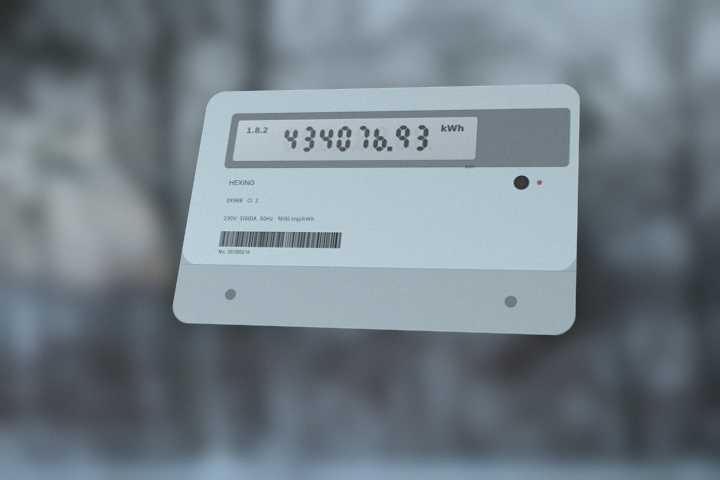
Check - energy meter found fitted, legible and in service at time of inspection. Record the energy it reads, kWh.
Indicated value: 434076.93 kWh
